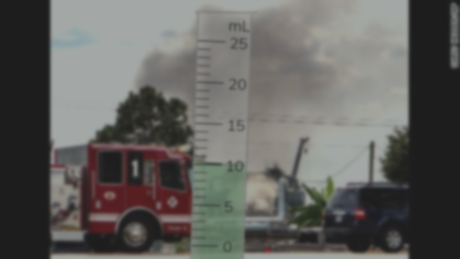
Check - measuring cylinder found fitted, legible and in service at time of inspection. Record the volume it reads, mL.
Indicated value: 10 mL
